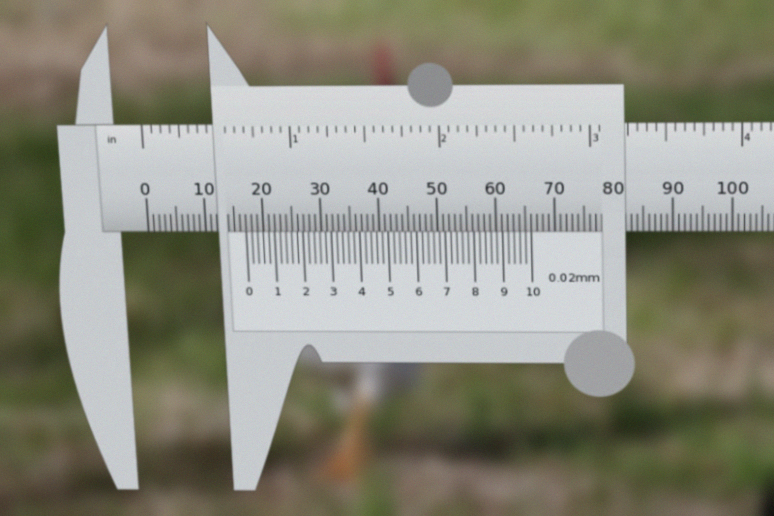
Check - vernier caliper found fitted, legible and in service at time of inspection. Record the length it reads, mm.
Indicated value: 17.0 mm
